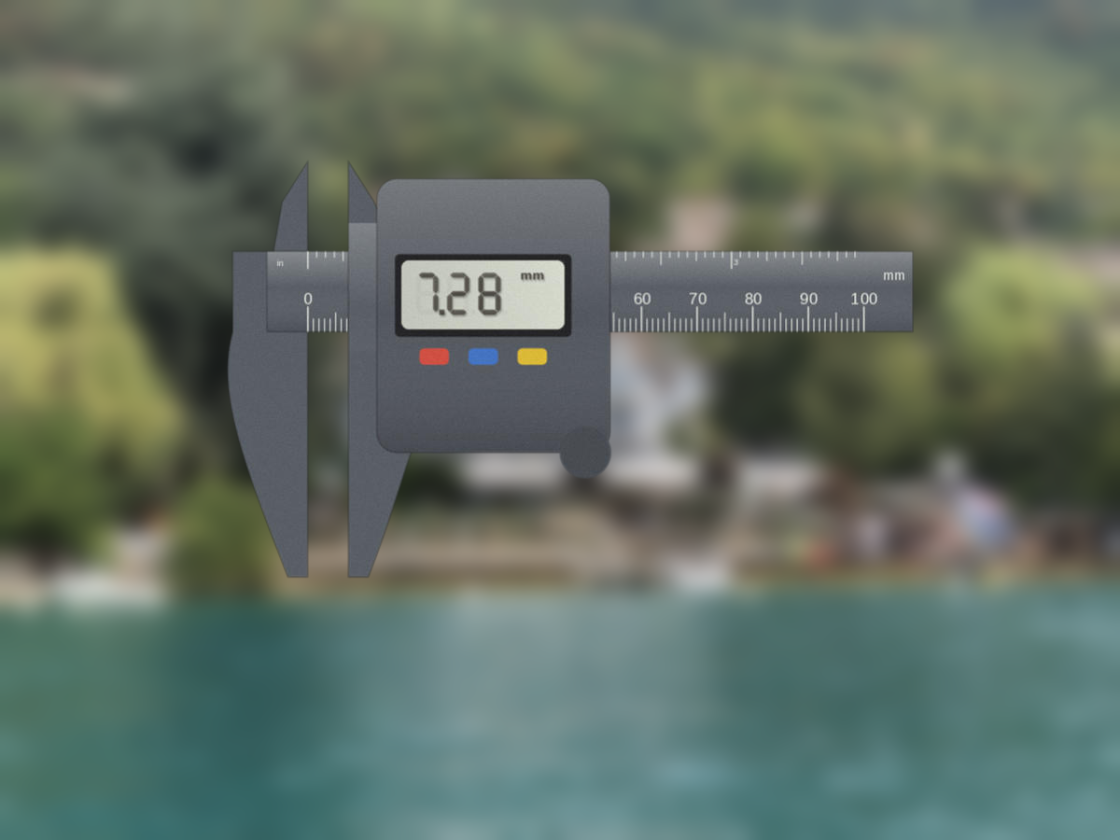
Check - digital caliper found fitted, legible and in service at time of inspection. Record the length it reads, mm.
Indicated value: 7.28 mm
